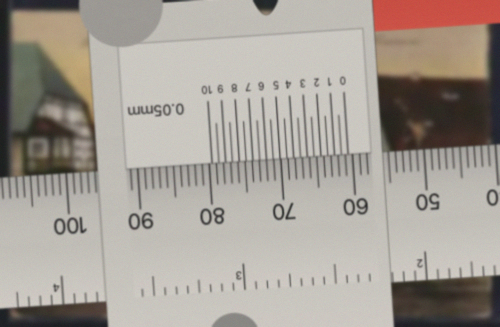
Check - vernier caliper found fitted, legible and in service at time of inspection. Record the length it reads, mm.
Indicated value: 60.6 mm
